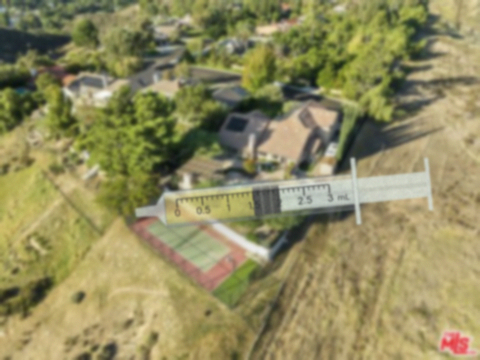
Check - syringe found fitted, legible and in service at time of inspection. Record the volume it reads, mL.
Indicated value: 1.5 mL
